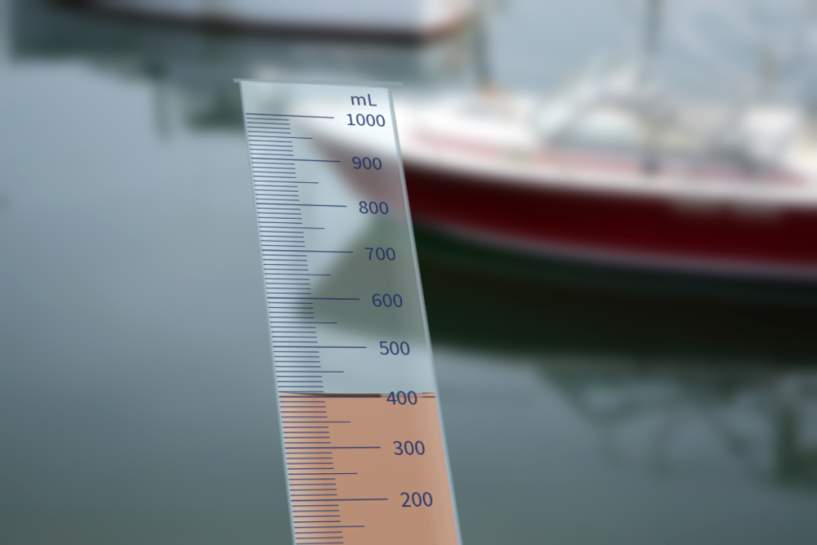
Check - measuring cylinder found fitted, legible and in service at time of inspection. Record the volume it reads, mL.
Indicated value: 400 mL
